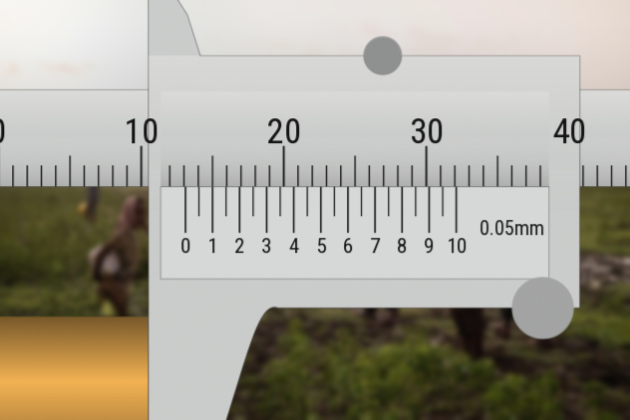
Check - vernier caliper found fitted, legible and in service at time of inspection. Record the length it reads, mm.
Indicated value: 13.1 mm
